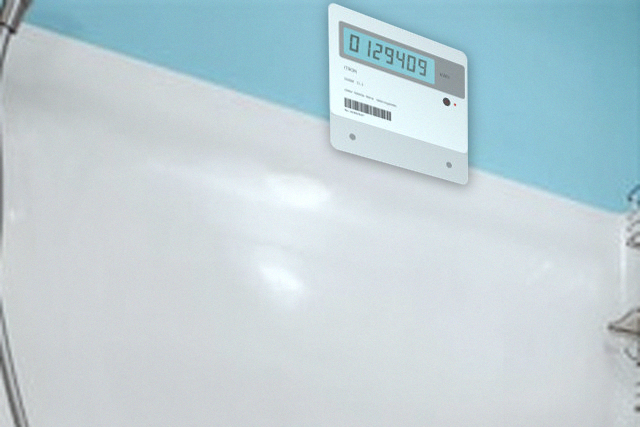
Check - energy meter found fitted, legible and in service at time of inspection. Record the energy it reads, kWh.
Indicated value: 129409 kWh
